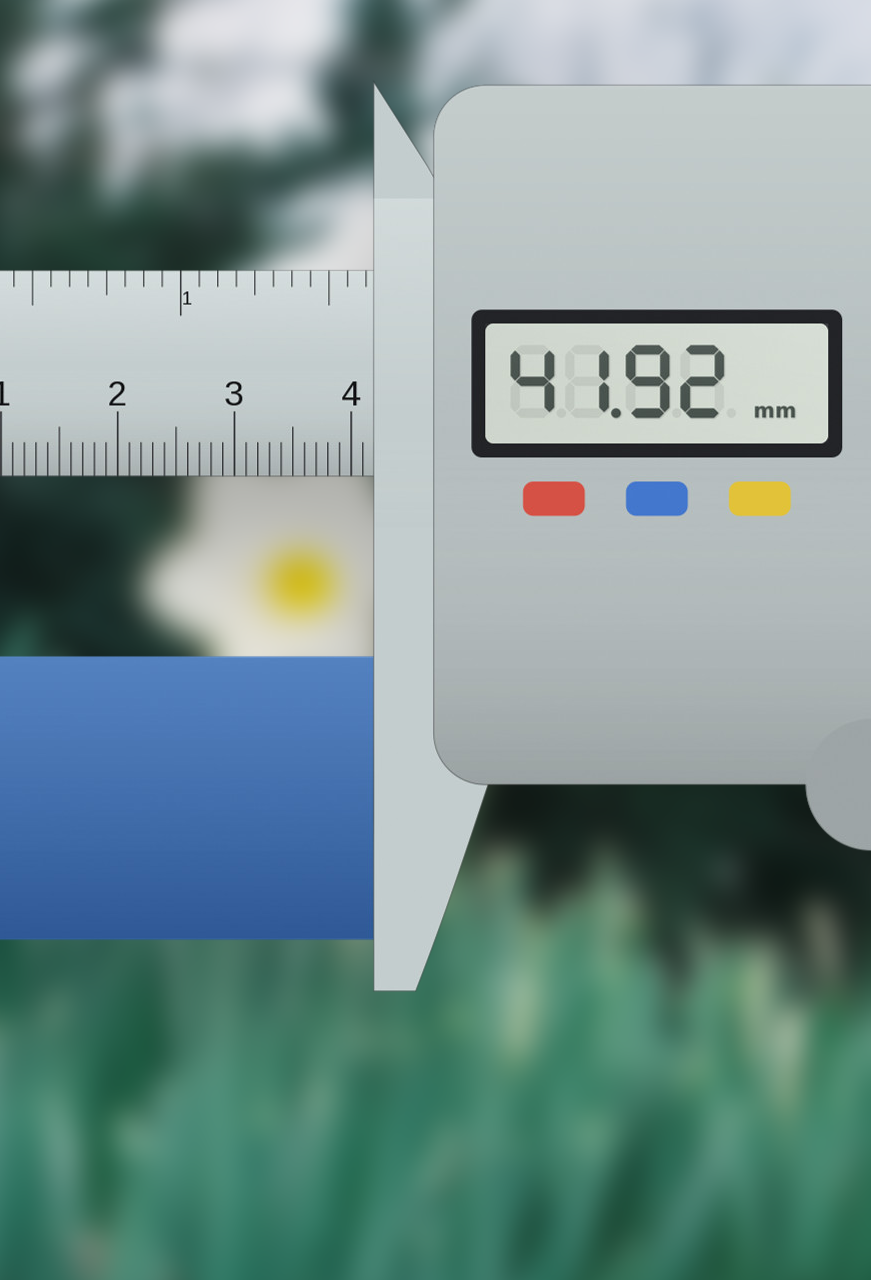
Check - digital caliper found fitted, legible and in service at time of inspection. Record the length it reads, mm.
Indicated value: 41.92 mm
